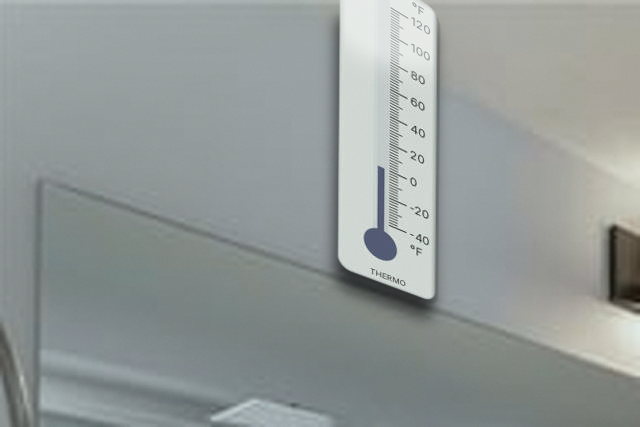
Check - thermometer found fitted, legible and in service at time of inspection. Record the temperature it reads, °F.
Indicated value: 0 °F
